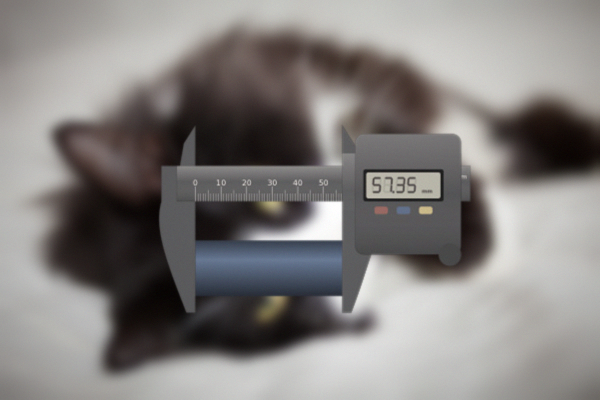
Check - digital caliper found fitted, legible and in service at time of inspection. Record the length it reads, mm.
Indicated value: 57.35 mm
